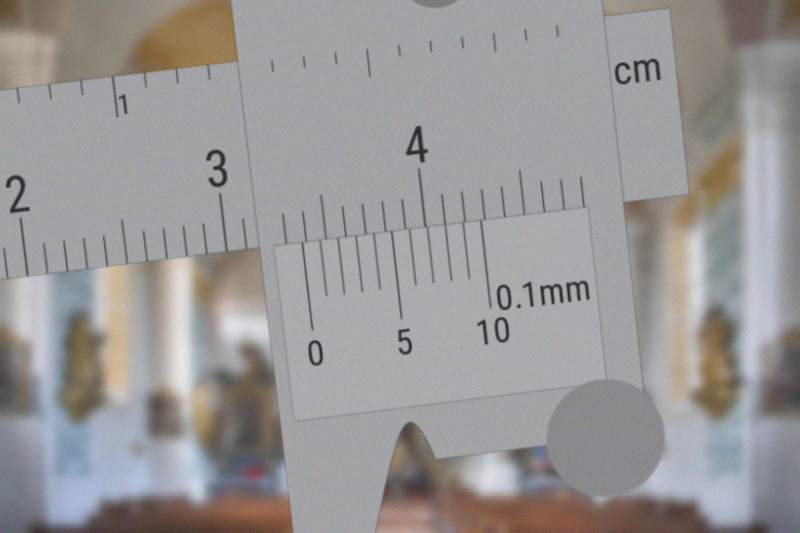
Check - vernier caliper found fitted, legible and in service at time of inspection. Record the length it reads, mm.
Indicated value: 33.8 mm
